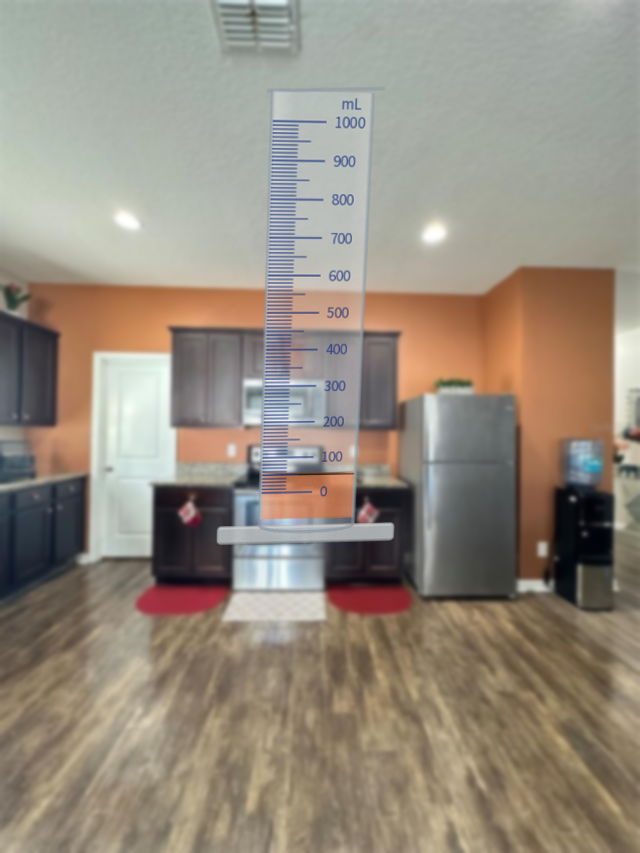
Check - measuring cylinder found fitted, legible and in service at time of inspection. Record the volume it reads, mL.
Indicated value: 50 mL
